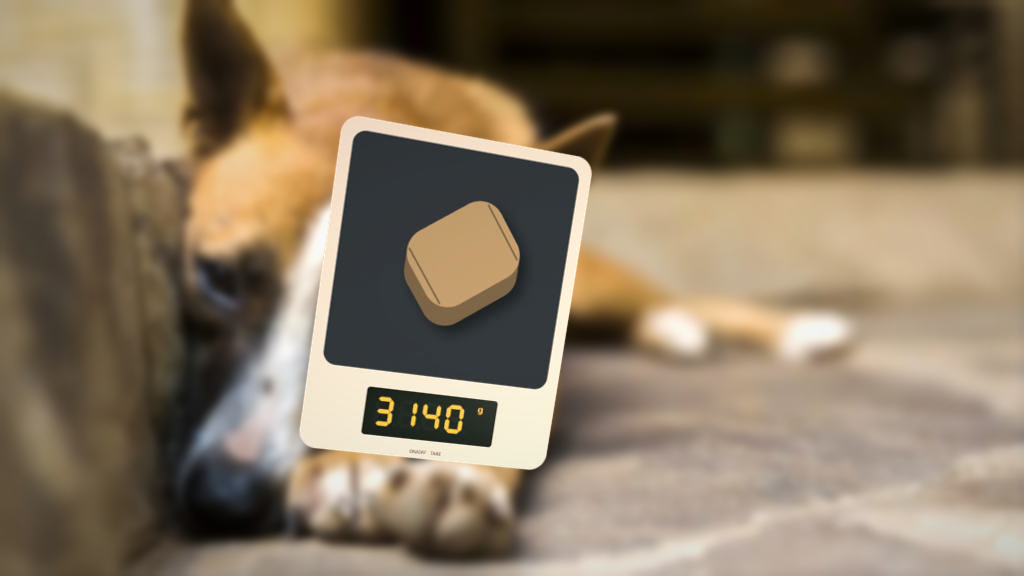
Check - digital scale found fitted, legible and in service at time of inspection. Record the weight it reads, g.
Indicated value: 3140 g
